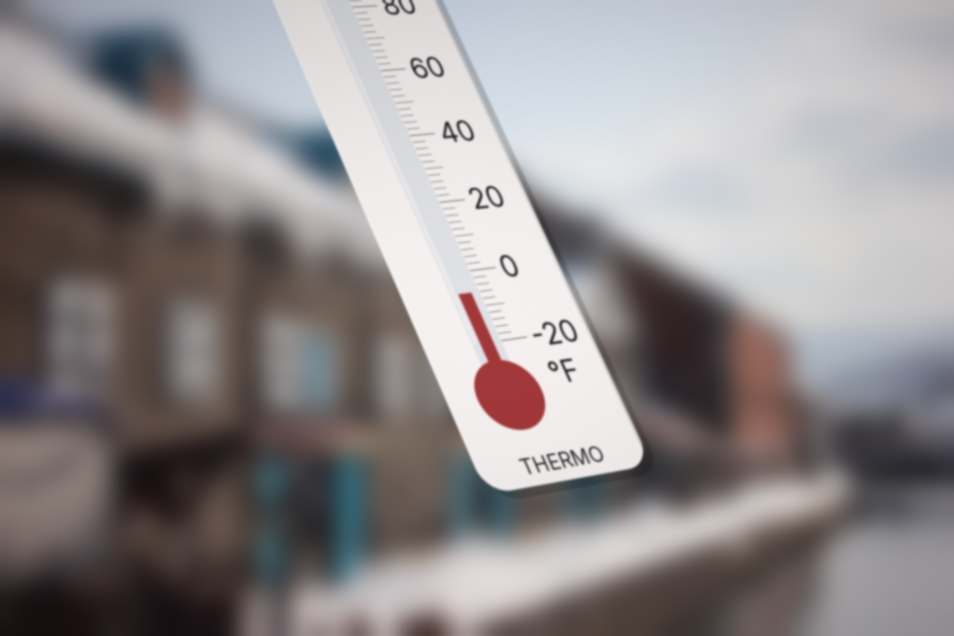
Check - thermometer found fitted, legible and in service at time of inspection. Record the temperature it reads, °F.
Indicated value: -6 °F
